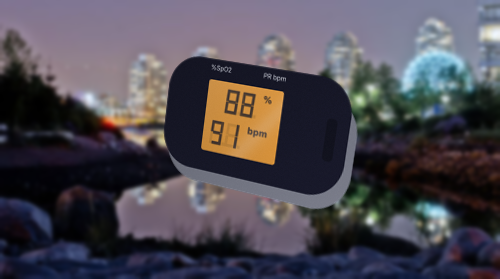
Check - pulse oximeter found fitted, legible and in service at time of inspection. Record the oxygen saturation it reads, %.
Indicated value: 88 %
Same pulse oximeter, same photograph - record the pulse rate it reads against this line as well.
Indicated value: 91 bpm
